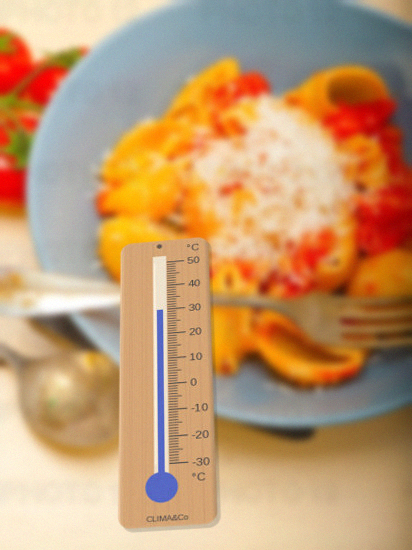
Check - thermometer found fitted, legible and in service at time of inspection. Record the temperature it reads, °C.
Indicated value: 30 °C
